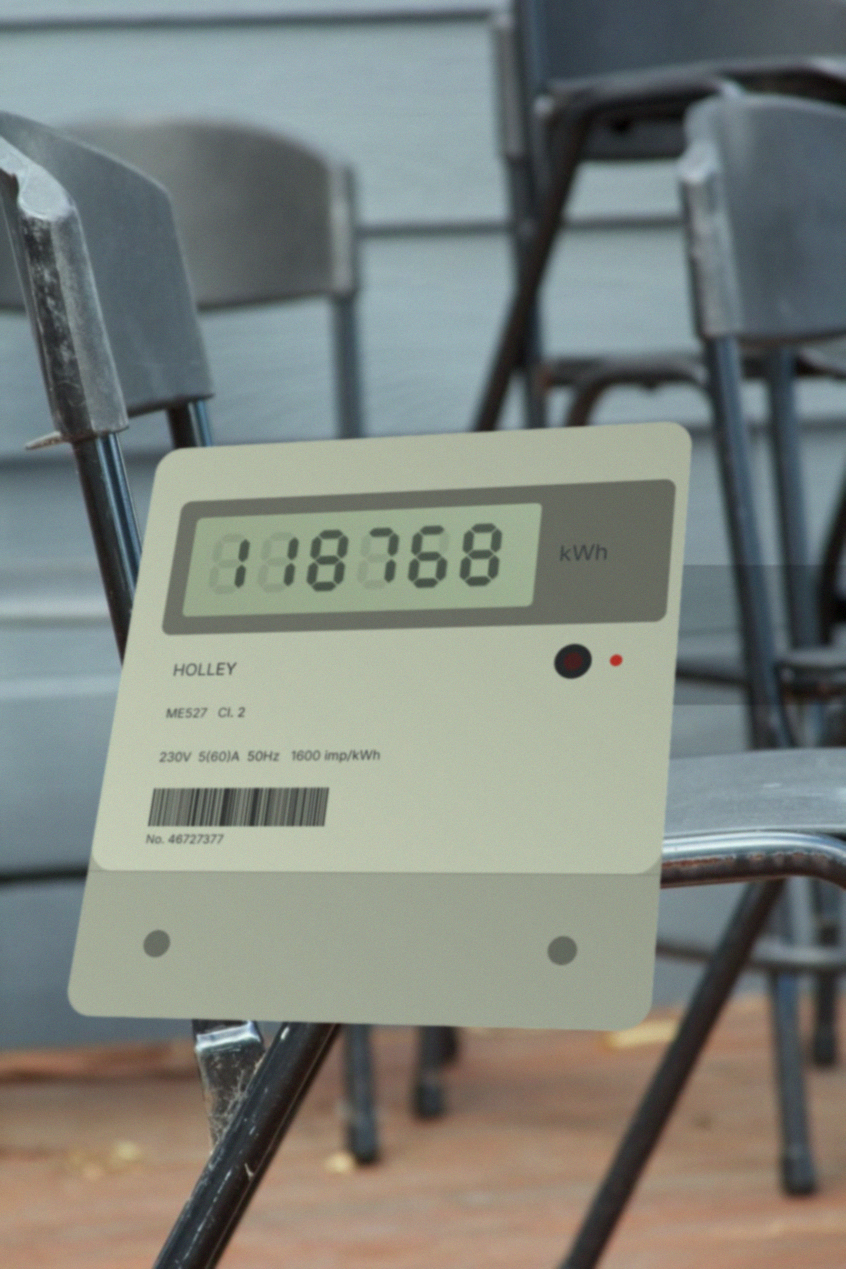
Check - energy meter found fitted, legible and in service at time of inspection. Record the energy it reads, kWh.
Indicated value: 118768 kWh
